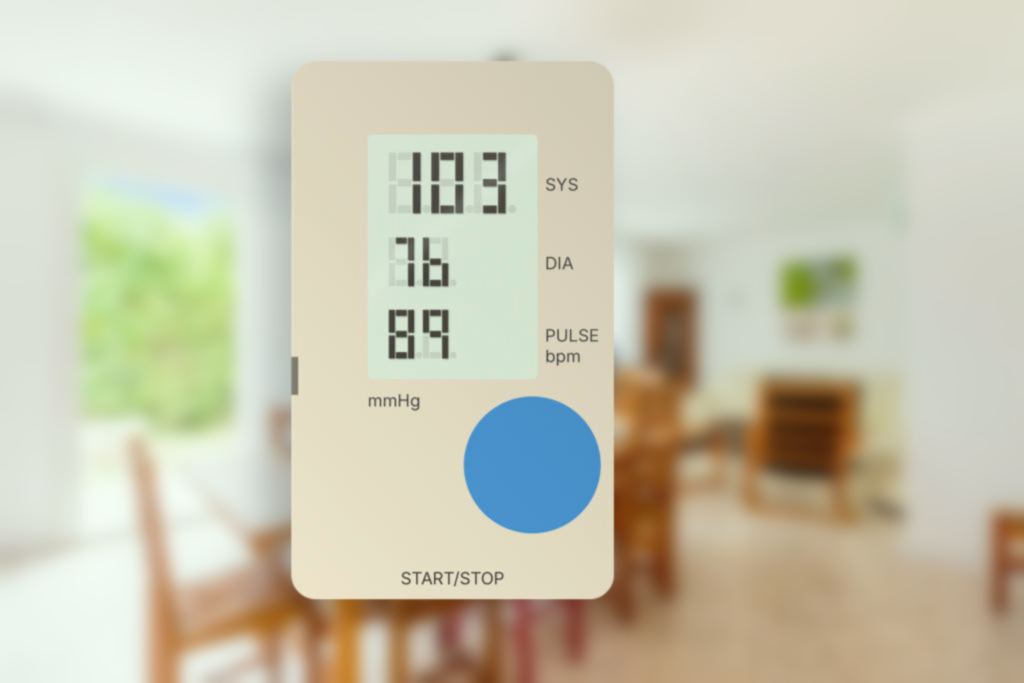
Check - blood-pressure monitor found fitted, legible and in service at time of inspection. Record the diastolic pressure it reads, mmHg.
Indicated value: 76 mmHg
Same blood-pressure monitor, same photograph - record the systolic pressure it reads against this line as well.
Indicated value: 103 mmHg
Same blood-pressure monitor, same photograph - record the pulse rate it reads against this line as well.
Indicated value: 89 bpm
